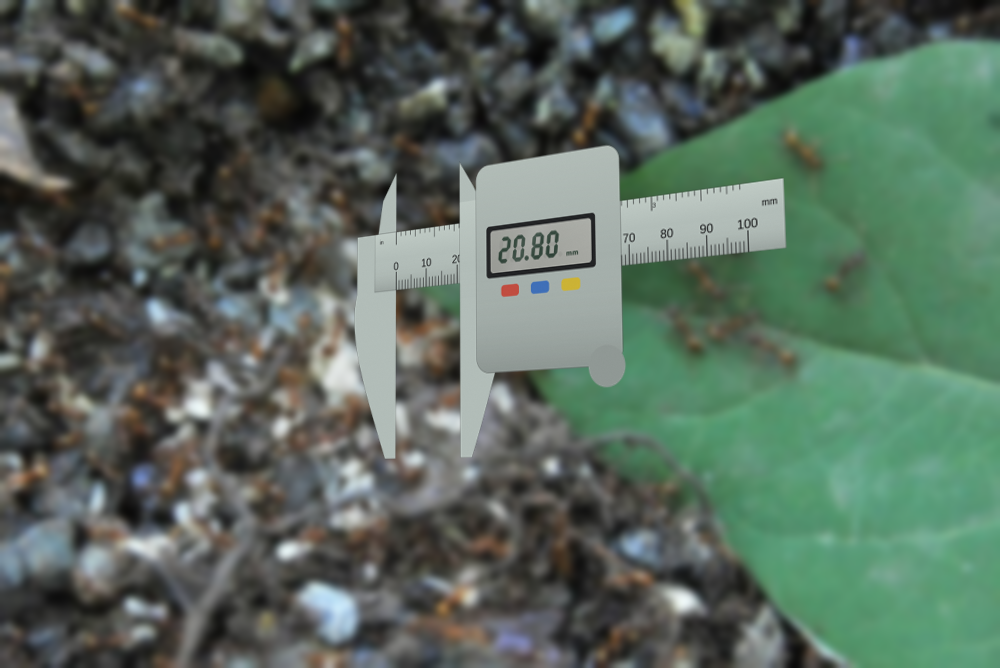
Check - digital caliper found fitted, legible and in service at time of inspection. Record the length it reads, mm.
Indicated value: 20.80 mm
